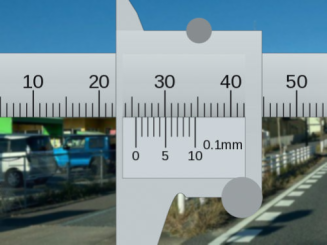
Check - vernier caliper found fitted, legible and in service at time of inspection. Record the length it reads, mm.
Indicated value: 25.6 mm
